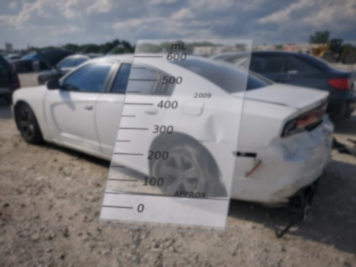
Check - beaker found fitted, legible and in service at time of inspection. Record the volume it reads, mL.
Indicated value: 50 mL
